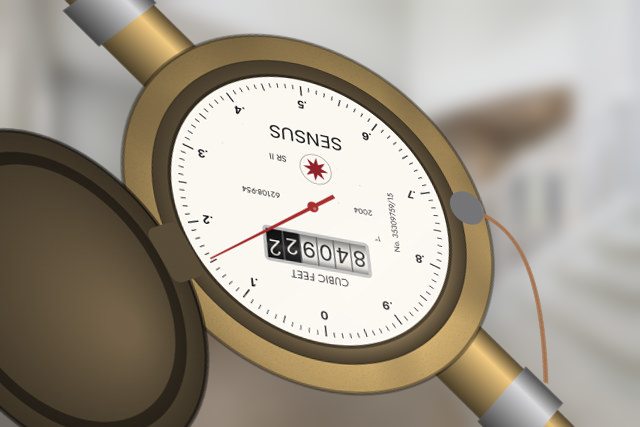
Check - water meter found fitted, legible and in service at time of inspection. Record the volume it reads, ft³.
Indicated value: 840922.15 ft³
